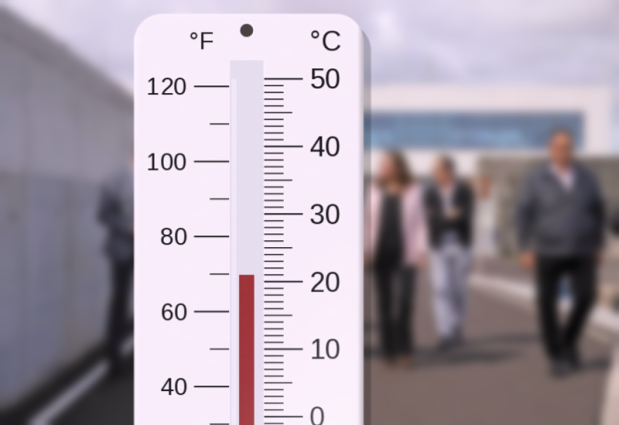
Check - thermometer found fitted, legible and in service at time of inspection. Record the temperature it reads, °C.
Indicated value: 21 °C
